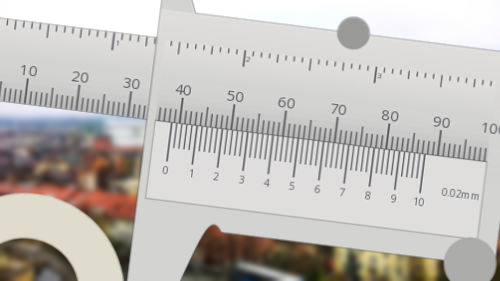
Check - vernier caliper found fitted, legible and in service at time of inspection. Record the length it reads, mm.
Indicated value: 38.5 mm
